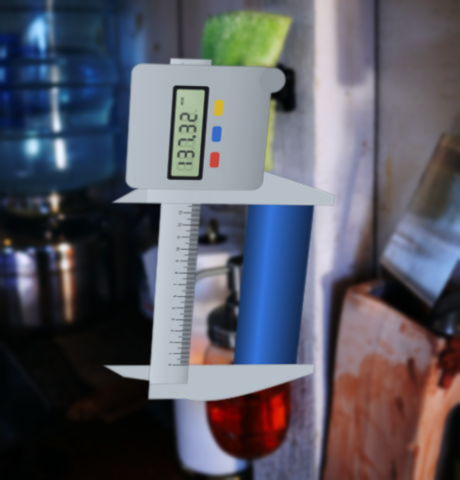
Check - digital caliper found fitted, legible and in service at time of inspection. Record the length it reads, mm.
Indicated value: 137.32 mm
